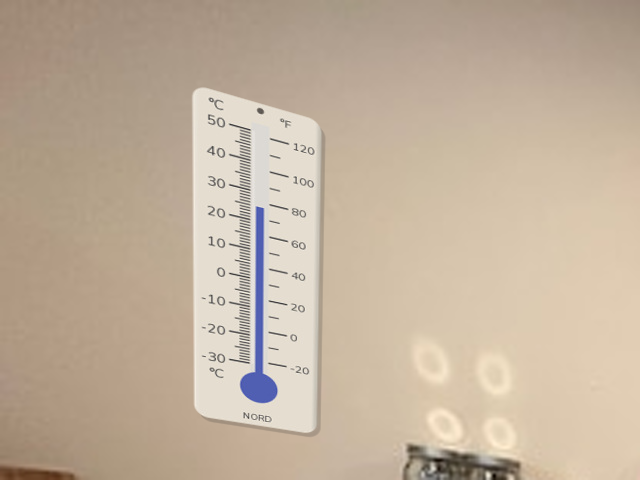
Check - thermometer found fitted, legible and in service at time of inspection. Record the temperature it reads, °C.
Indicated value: 25 °C
